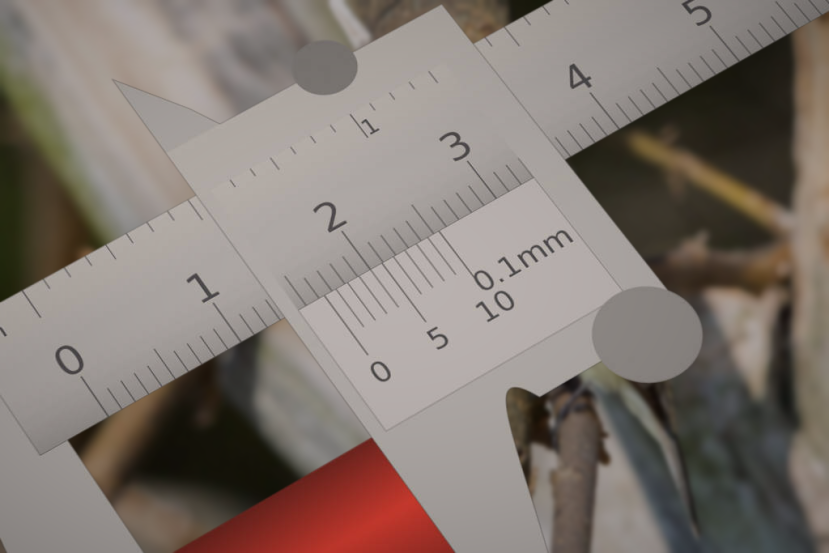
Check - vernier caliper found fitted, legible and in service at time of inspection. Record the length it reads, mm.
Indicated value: 16.4 mm
